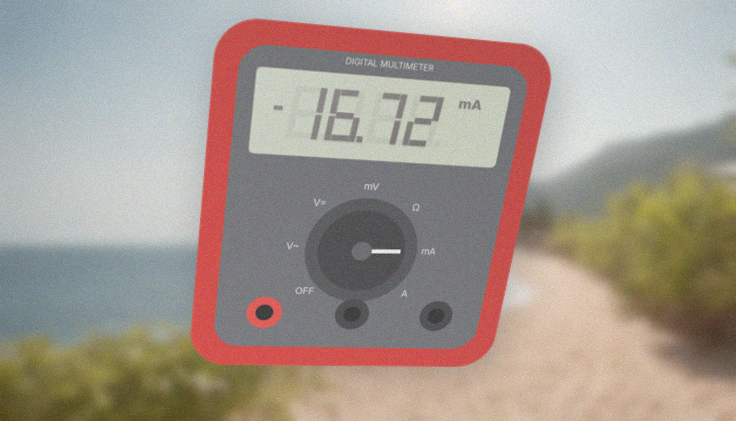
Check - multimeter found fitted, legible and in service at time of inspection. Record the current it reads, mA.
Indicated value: -16.72 mA
